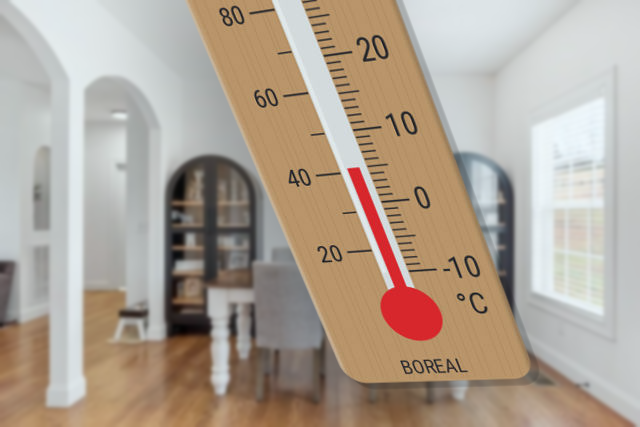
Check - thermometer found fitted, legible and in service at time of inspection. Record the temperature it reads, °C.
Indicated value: 5 °C
